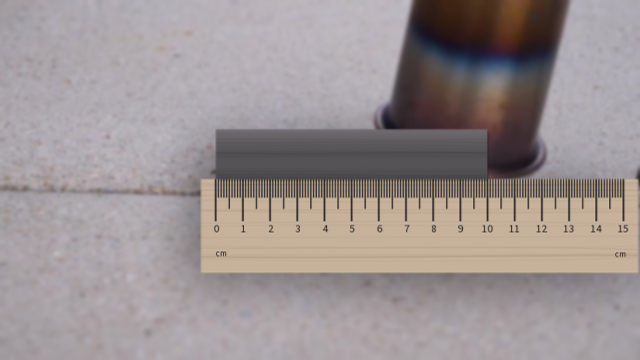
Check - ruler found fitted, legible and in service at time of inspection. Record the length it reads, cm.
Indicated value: 10 cm
